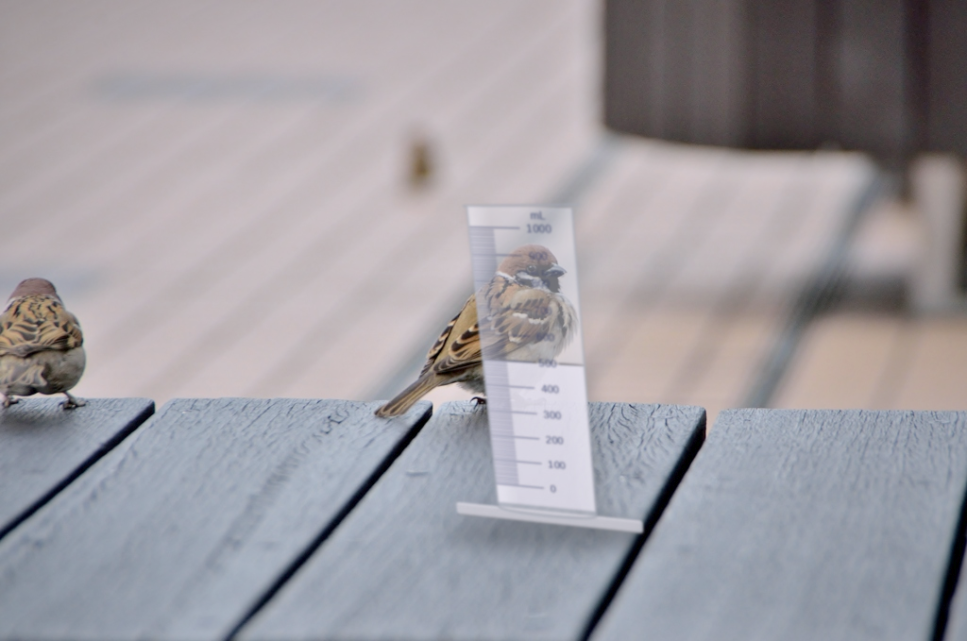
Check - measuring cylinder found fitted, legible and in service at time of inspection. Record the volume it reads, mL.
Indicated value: 500 mL
